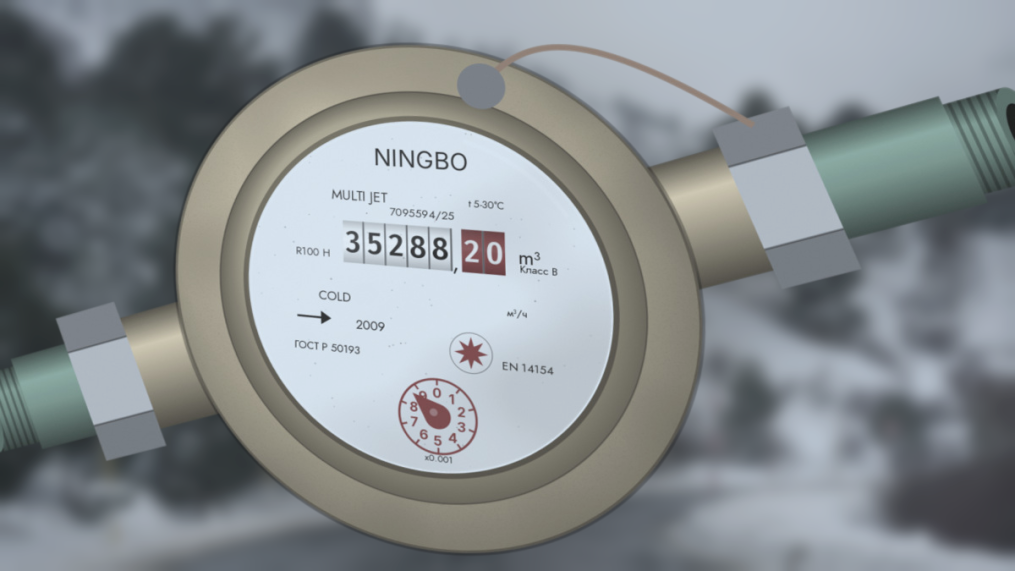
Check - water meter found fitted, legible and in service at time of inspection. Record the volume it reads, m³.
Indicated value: 35288.208 m³
